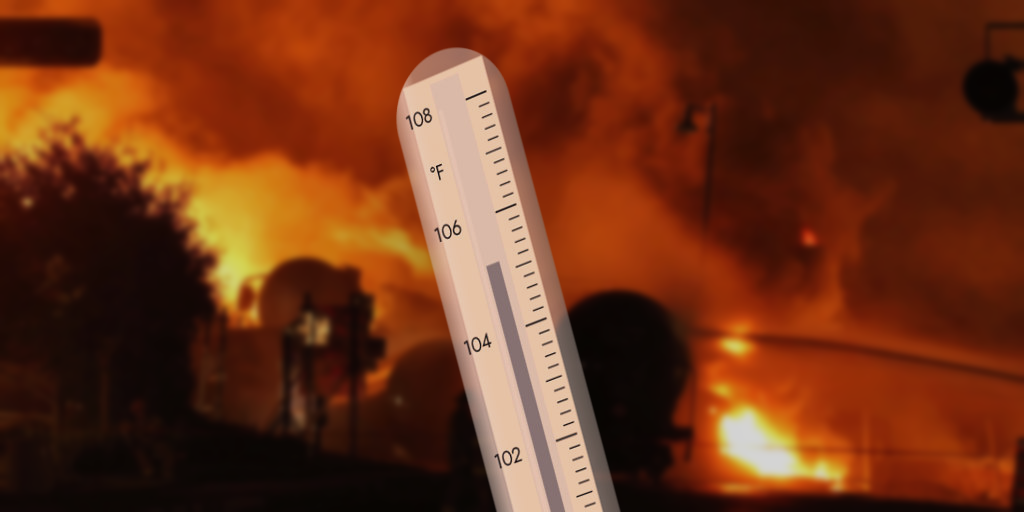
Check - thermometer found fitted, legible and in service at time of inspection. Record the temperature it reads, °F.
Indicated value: 105.2 °F
